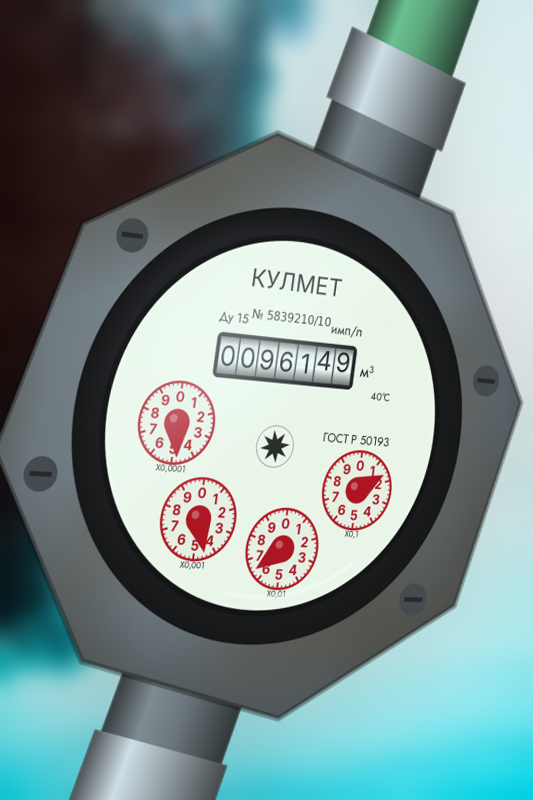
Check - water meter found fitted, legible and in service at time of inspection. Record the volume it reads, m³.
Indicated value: 96149.1644 m³
